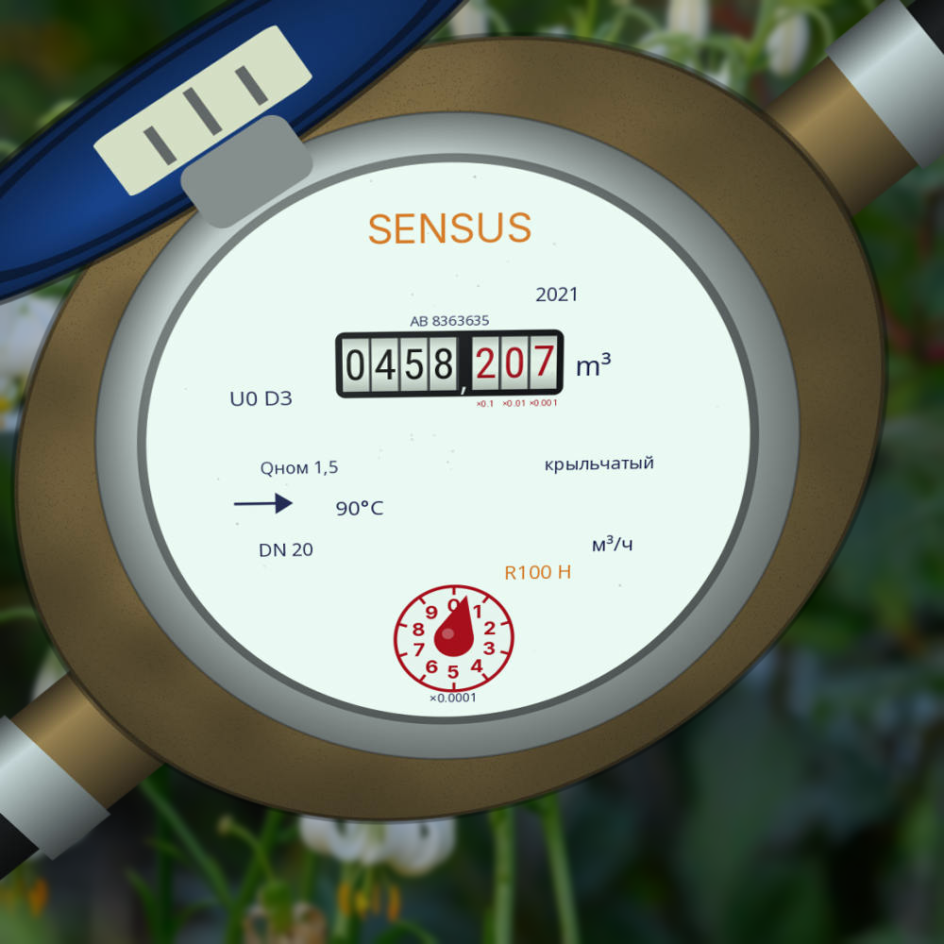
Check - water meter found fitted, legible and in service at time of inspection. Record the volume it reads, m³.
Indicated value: 458.2070 m³
